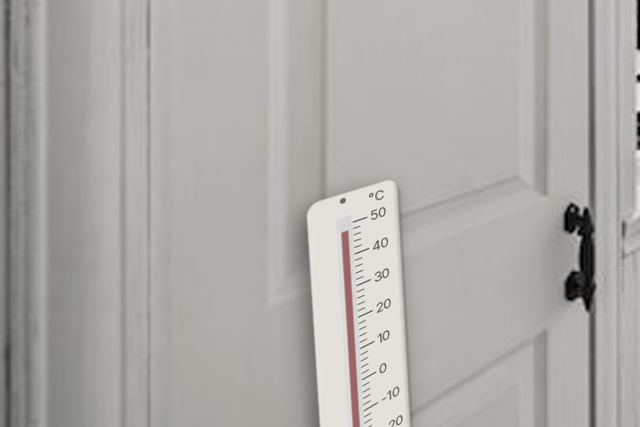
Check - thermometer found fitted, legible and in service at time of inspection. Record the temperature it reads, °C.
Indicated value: 48 °C
